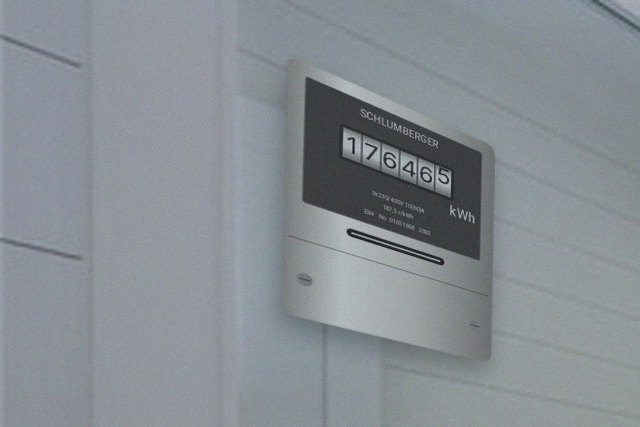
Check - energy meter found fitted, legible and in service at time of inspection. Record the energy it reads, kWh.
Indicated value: 176465 kWh
